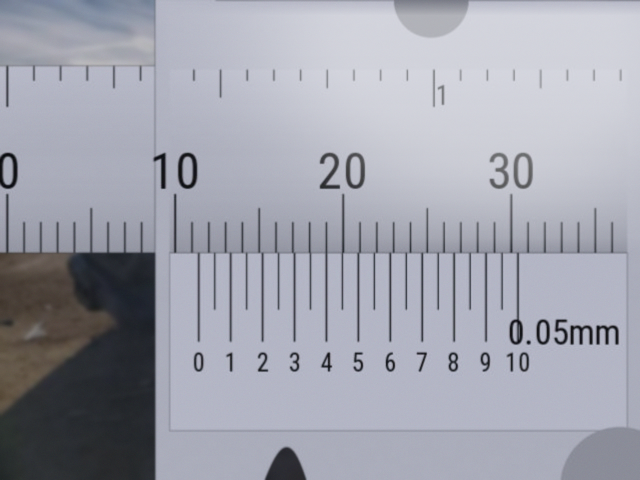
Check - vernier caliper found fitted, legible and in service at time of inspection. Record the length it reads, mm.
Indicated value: 11.4 mm
